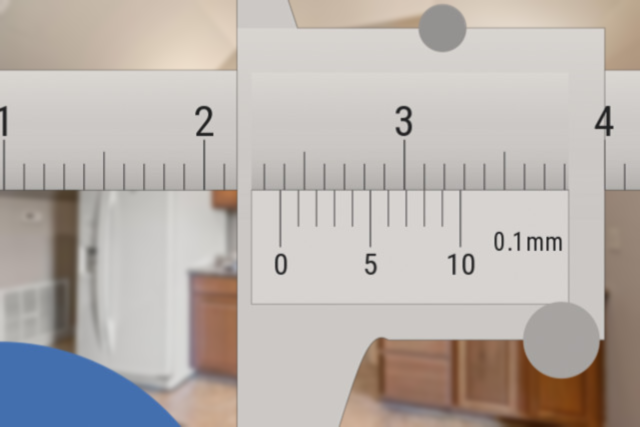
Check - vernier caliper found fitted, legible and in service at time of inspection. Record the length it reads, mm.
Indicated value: 23.8 mm
